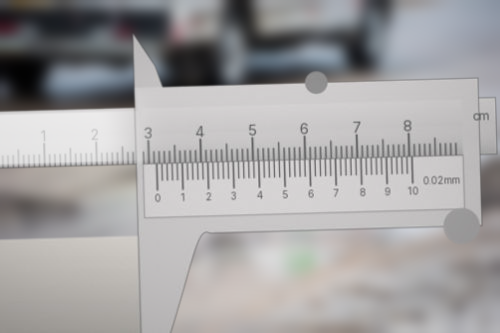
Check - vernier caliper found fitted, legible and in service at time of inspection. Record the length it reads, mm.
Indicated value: 31.5 mm
